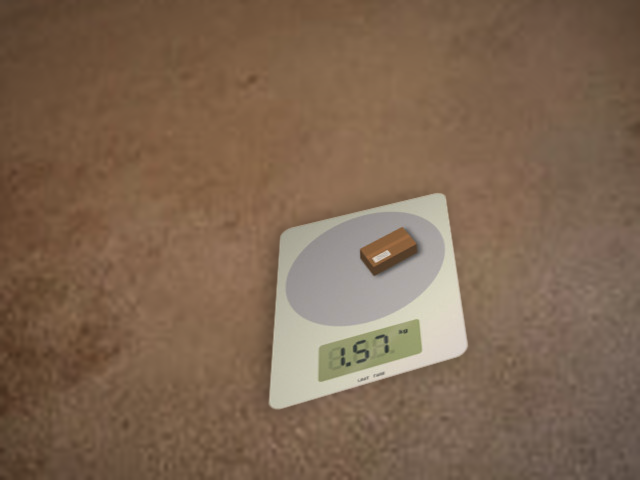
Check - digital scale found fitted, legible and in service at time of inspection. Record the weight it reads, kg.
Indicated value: 1.57 kg
